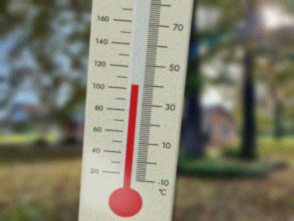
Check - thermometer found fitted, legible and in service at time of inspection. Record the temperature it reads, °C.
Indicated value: 40 °C
